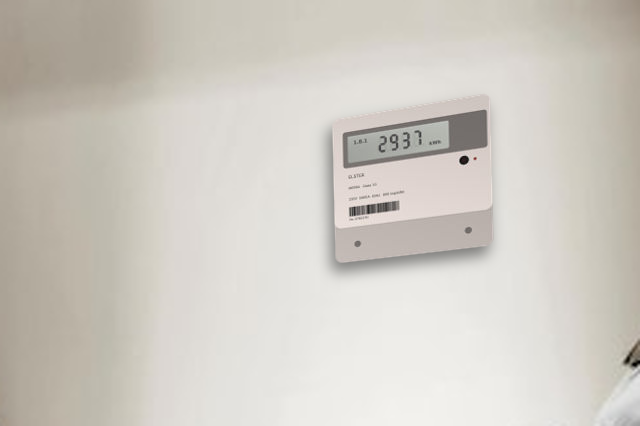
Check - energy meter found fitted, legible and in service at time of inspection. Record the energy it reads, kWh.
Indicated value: 2937 kWh
